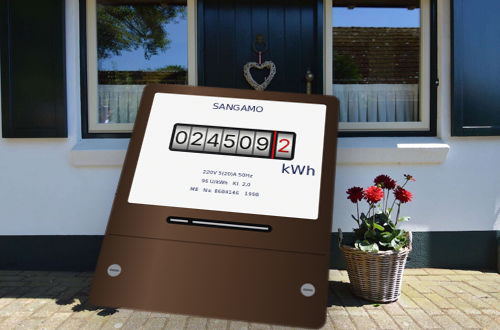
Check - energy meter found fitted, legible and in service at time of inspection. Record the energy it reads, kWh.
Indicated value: 24509.2 kWh
